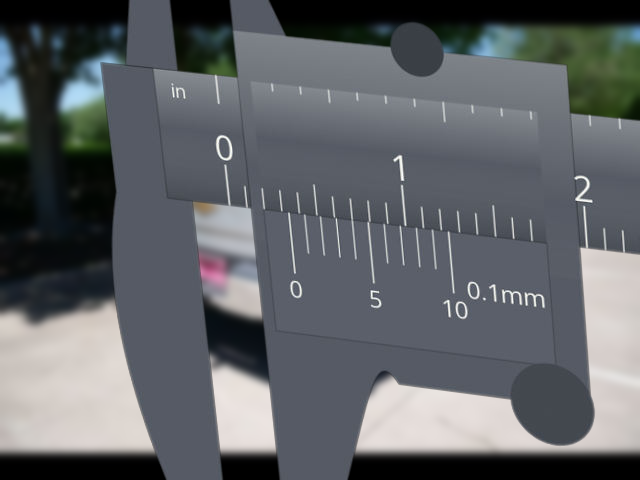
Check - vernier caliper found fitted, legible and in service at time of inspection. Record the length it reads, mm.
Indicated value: 3.4 mm
